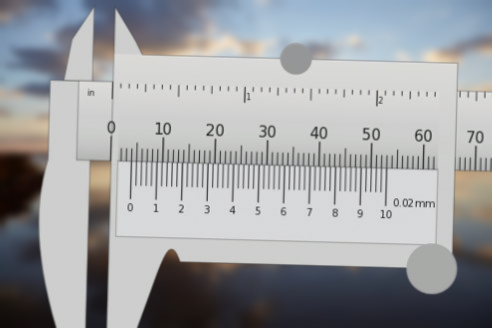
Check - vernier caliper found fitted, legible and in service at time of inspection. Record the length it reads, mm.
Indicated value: 4.0 mm
